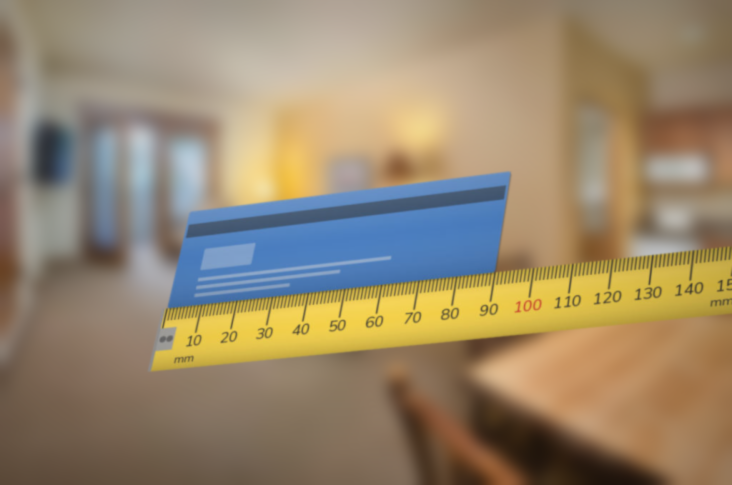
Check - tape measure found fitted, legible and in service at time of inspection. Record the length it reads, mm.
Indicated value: 90 mm
